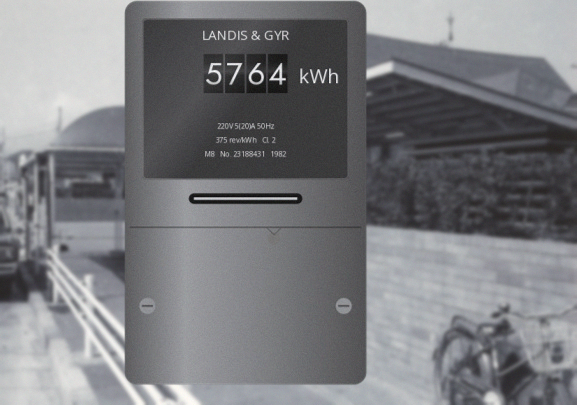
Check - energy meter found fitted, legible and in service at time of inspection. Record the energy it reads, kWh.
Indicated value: 5764 kWh
